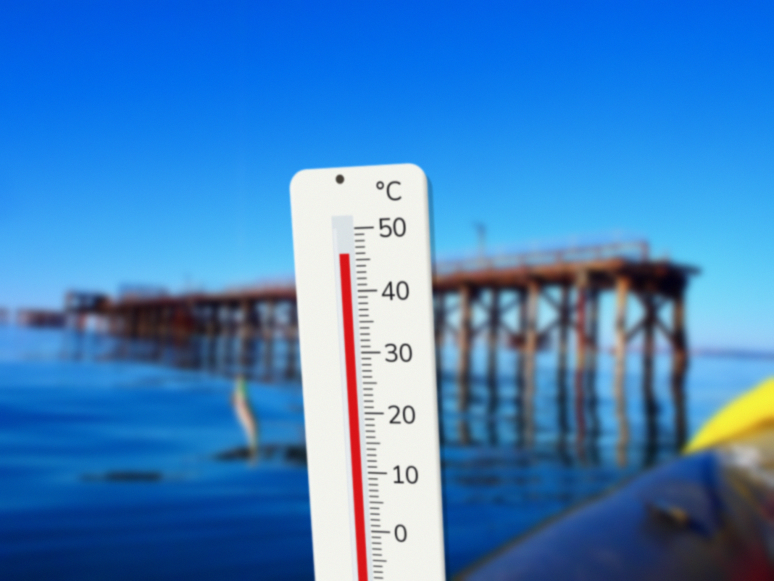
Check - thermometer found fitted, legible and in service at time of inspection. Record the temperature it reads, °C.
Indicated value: 46 °C
